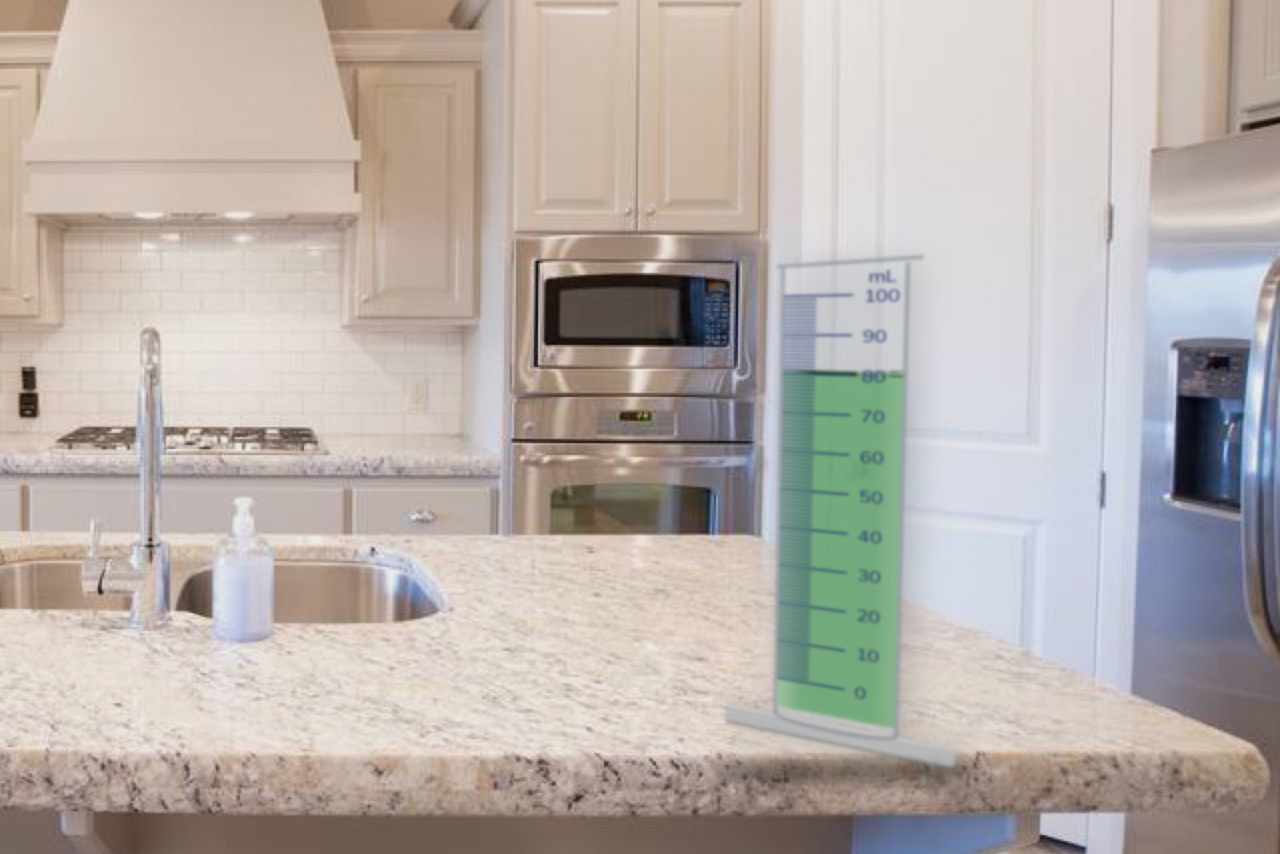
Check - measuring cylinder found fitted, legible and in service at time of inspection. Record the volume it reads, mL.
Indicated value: 80 mL
